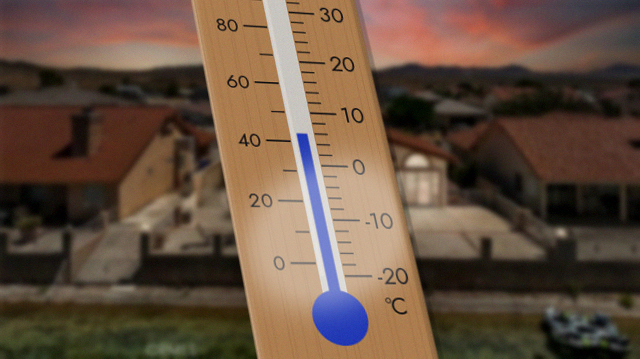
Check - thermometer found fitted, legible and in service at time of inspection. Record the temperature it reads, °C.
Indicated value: 6 °C
